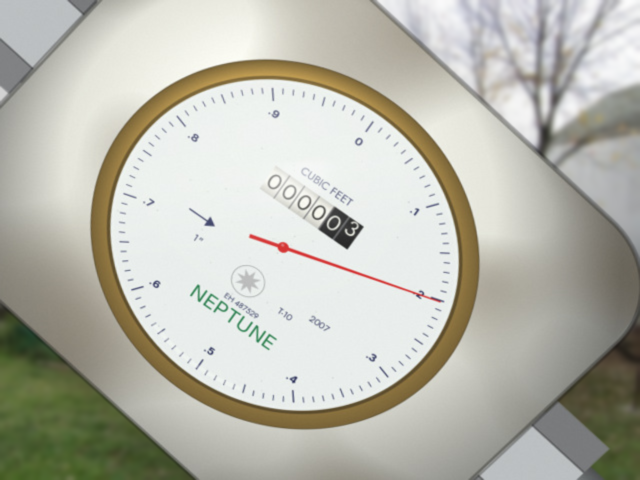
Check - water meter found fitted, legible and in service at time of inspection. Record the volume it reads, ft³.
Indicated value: 3.20 ft³
